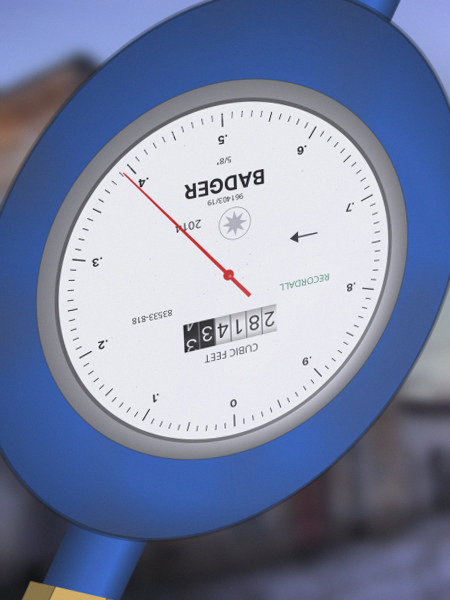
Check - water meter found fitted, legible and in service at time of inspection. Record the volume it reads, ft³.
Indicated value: 281433.39 ft³
